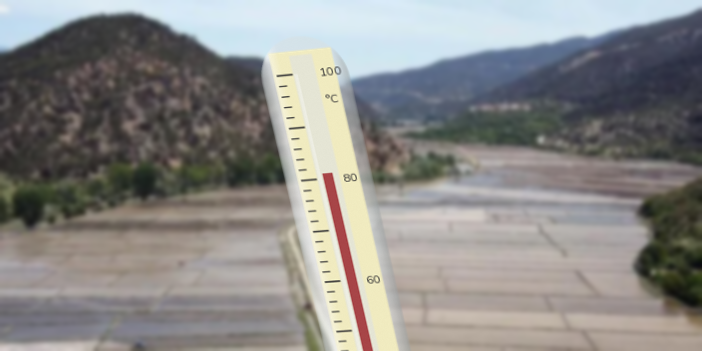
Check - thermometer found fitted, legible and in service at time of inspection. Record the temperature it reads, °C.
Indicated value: 81 °C
